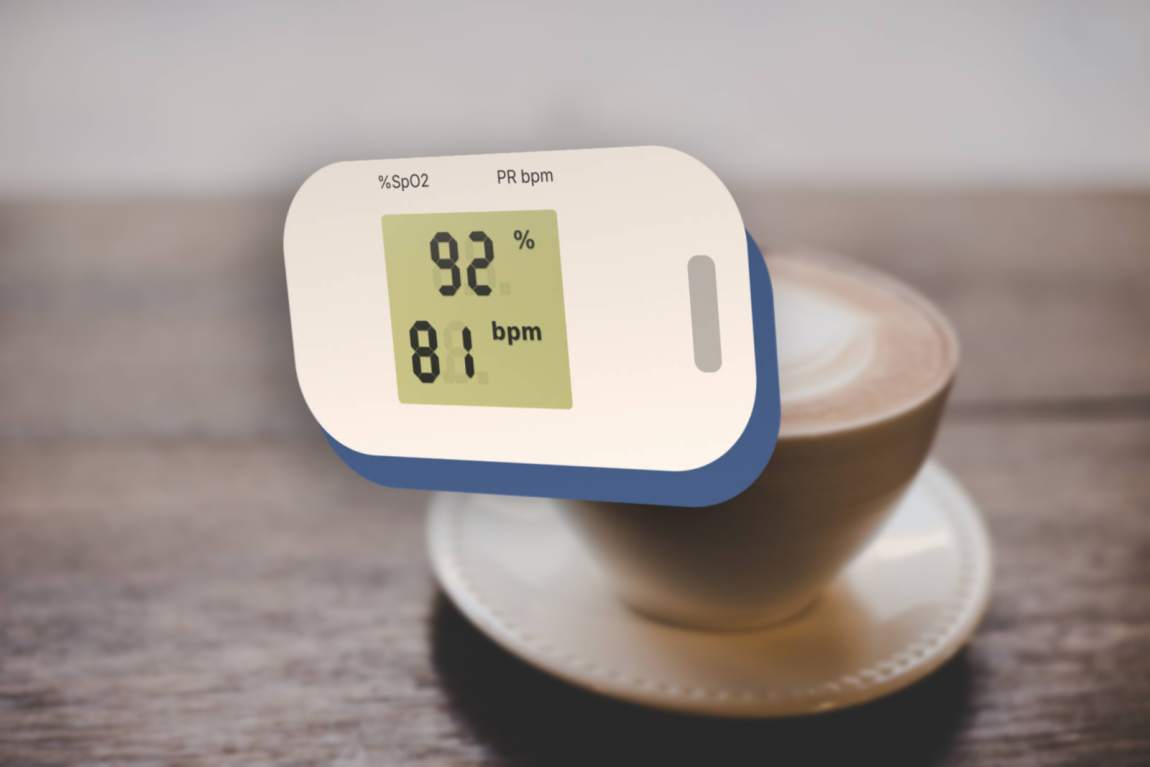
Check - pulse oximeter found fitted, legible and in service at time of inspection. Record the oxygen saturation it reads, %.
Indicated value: 92 %
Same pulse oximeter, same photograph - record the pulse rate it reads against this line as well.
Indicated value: 81 bpm
